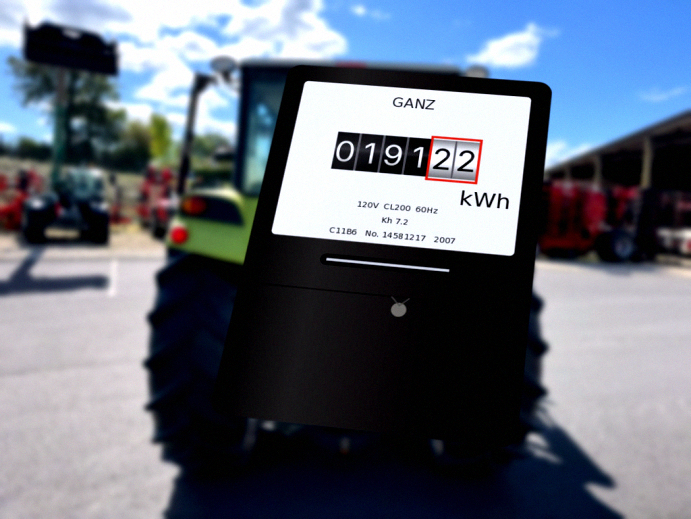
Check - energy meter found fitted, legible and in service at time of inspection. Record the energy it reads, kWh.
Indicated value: 191.22 kWh
